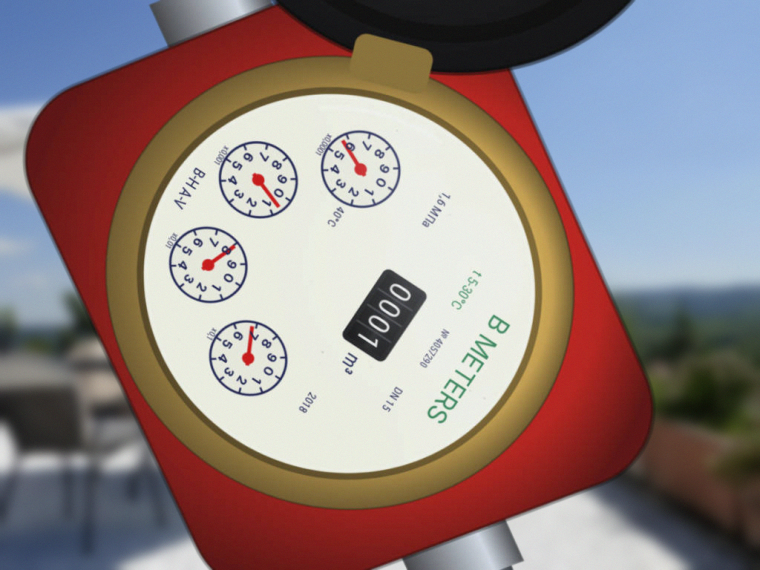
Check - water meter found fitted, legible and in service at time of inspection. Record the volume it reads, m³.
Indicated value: 1.6805 m³
